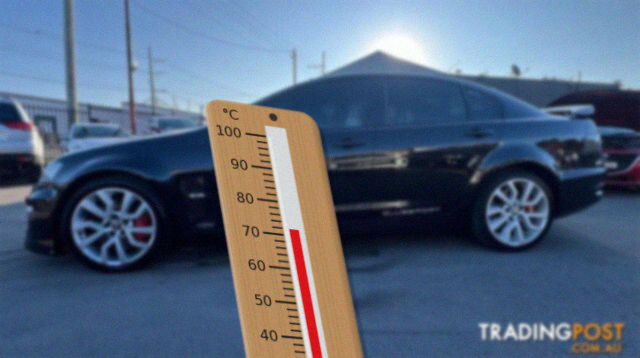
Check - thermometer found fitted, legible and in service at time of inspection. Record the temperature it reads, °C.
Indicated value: 72 °C
